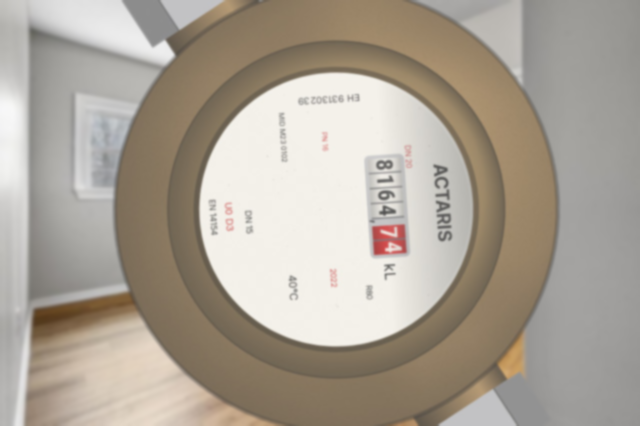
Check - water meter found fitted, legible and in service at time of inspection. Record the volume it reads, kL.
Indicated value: 8164.74 kL
